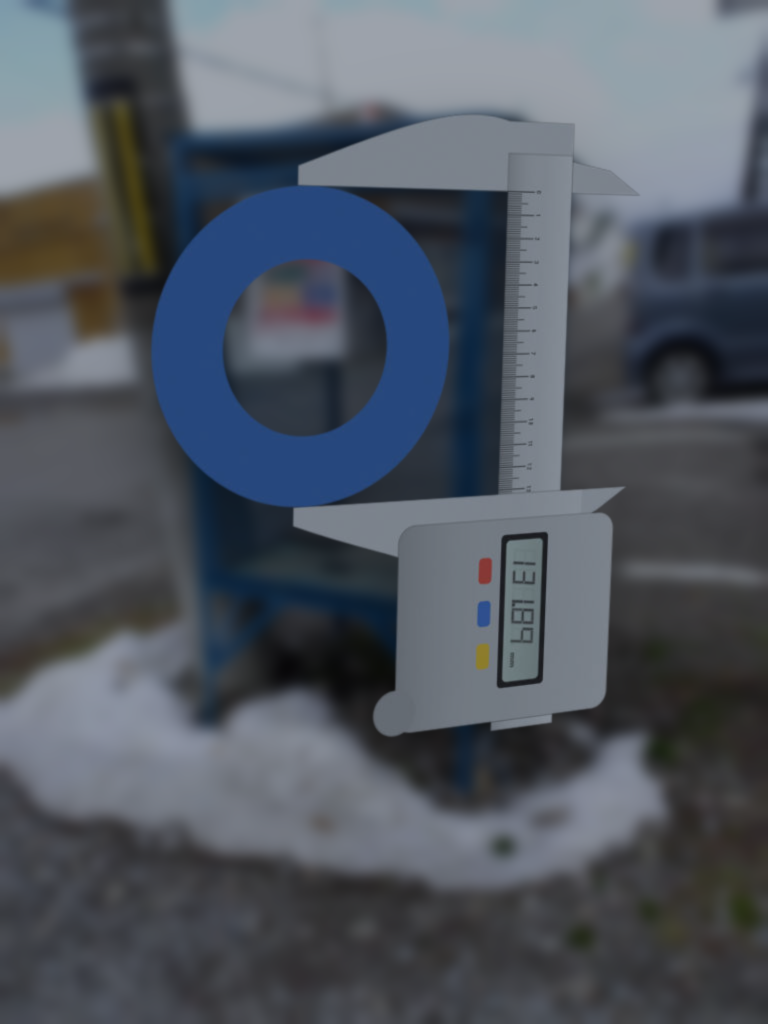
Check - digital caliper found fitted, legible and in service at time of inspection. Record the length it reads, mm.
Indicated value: 131.89 mm
